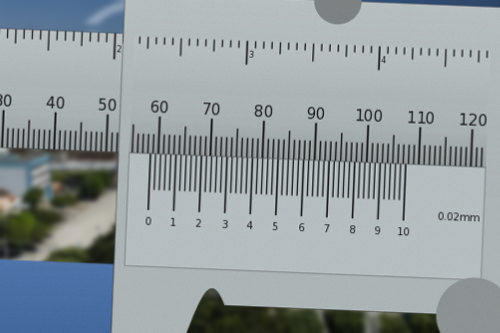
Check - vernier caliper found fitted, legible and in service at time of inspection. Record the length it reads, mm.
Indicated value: 58.5 mm
